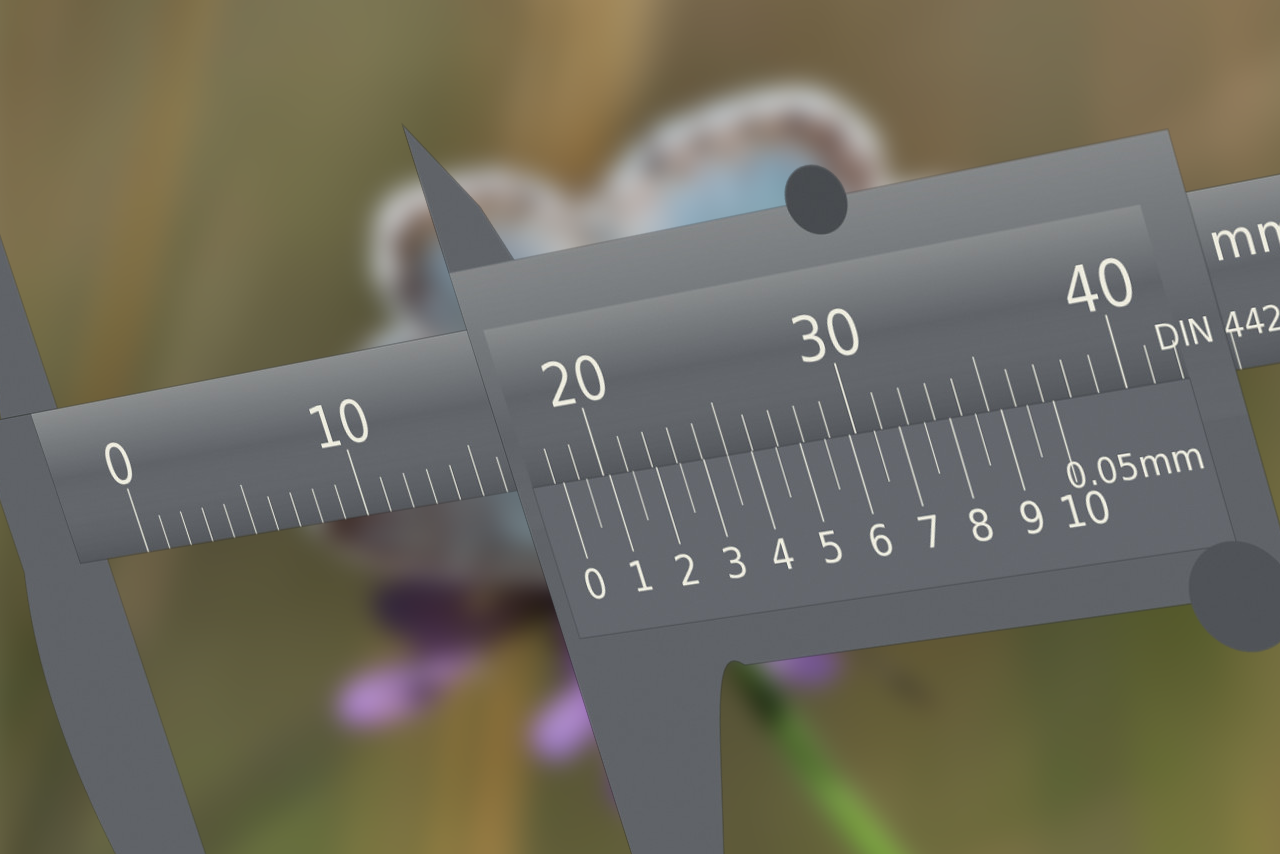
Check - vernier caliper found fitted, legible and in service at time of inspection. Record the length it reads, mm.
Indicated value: 18.35 mm
